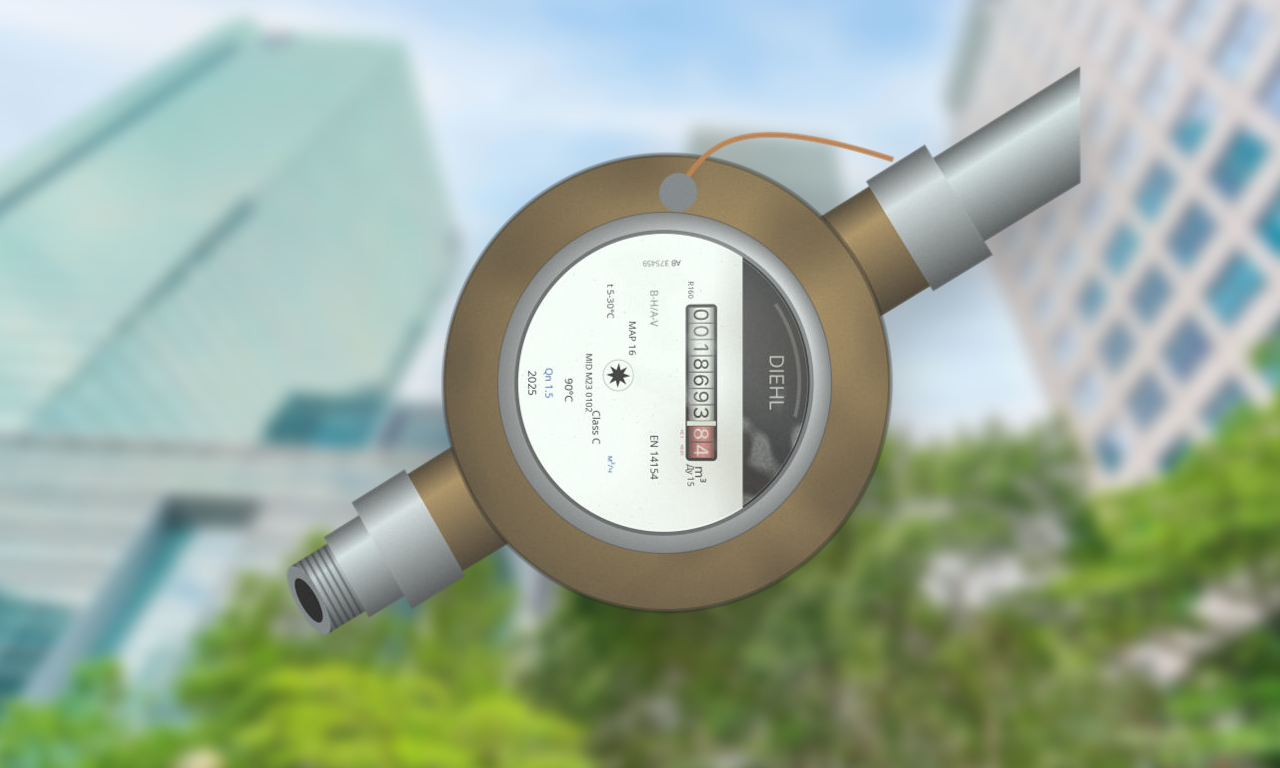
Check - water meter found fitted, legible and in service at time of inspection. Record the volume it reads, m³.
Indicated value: 18693.84 m³
